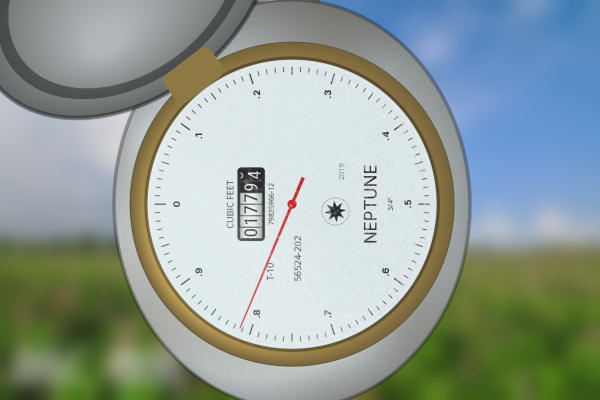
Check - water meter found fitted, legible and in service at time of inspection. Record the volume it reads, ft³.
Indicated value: 17793.81 ft³
